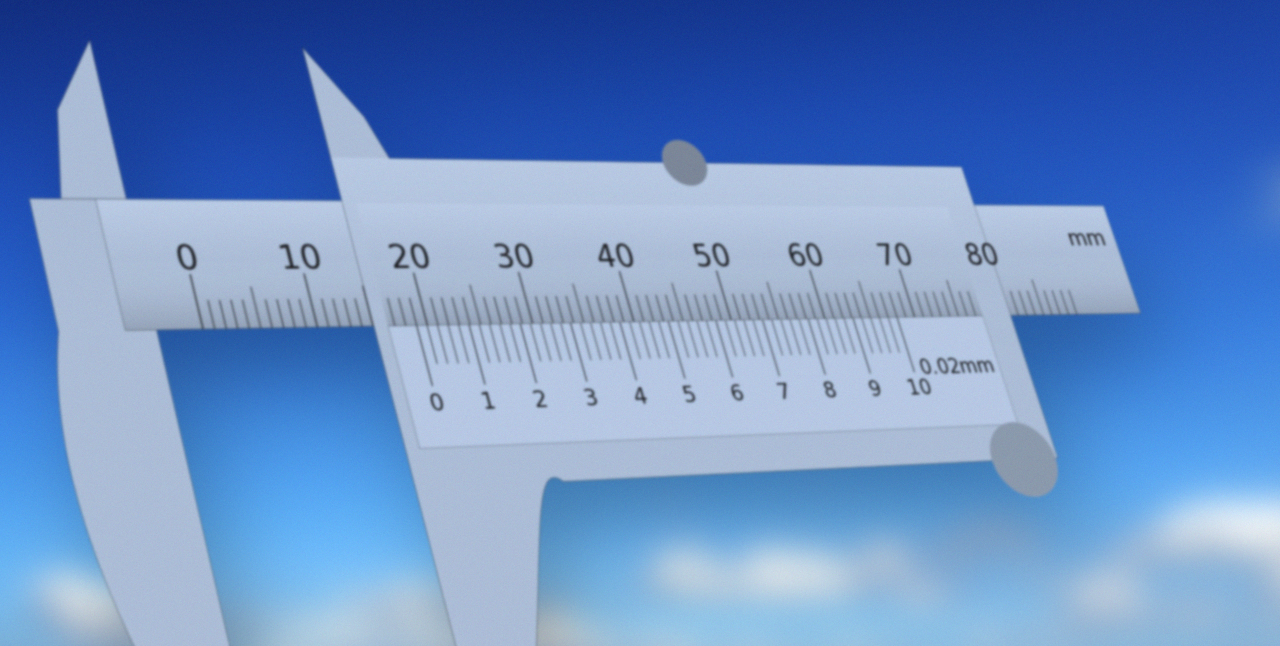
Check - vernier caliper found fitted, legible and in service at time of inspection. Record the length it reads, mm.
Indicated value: 19.0 mm
